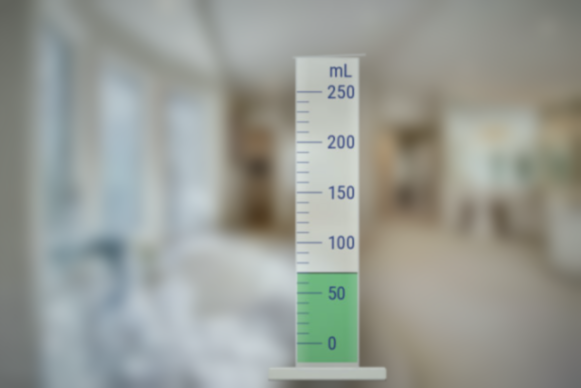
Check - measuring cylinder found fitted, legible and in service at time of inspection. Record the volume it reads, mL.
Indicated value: 70 mL
